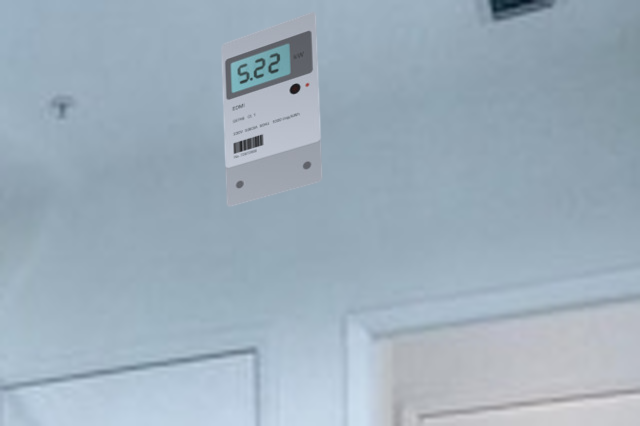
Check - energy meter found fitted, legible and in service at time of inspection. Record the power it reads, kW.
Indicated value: 5.22 kW
